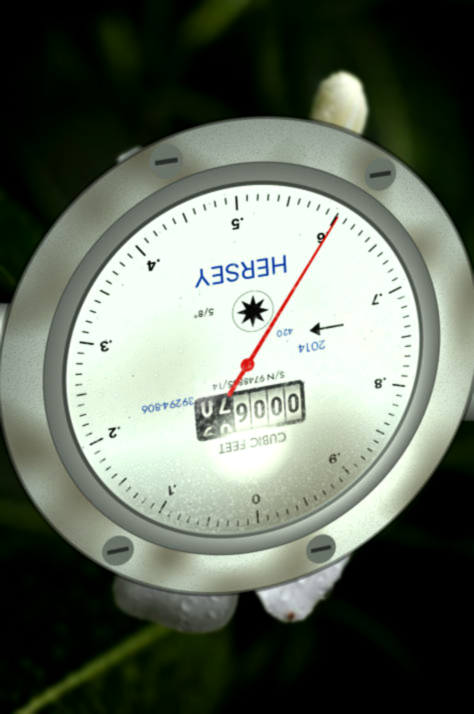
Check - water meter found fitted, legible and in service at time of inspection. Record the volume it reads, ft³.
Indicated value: 669.60 ft³
